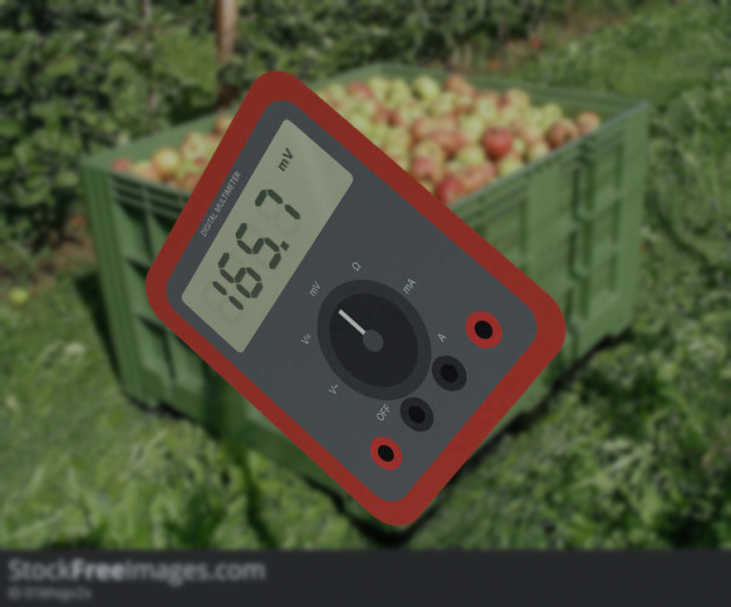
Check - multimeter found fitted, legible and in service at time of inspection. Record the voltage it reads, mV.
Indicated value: 165.7 mV
